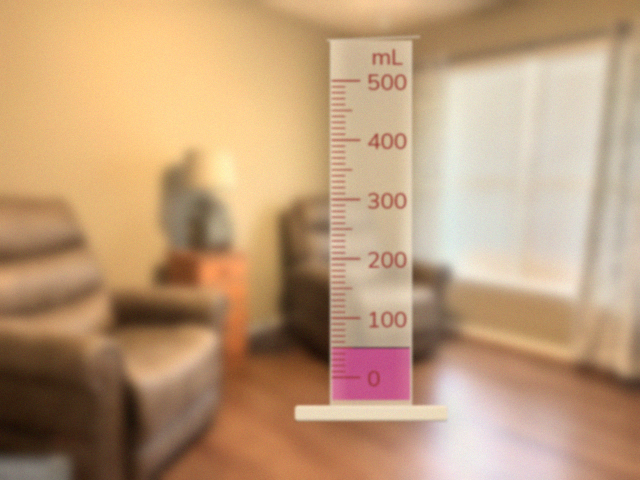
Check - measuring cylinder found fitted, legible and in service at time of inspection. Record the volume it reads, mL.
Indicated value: 50 mL
